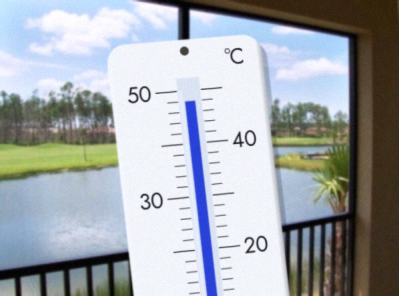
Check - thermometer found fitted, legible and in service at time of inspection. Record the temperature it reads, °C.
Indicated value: 48 °C
